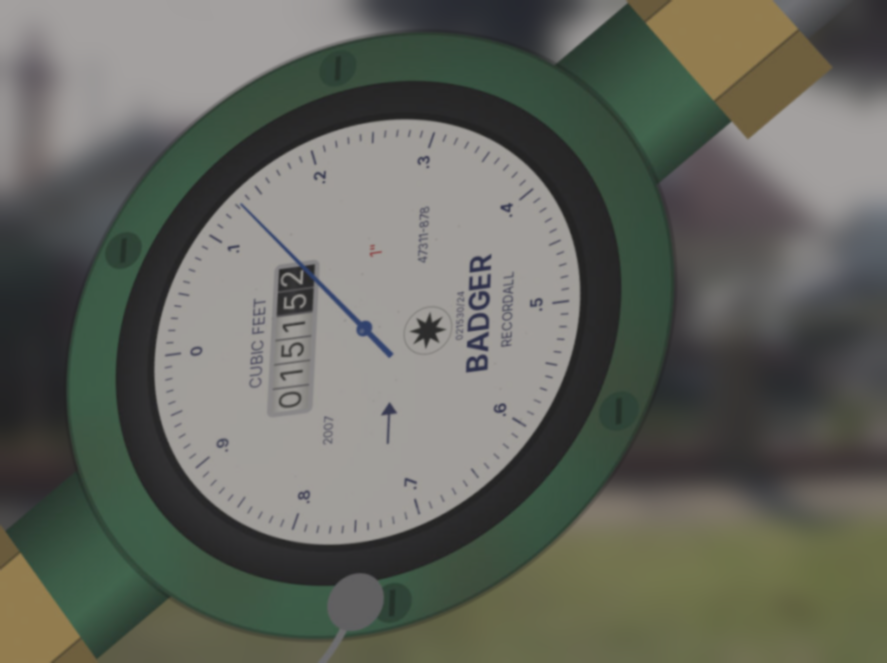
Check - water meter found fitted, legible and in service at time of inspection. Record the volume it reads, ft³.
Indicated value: 15152.13 ft³
